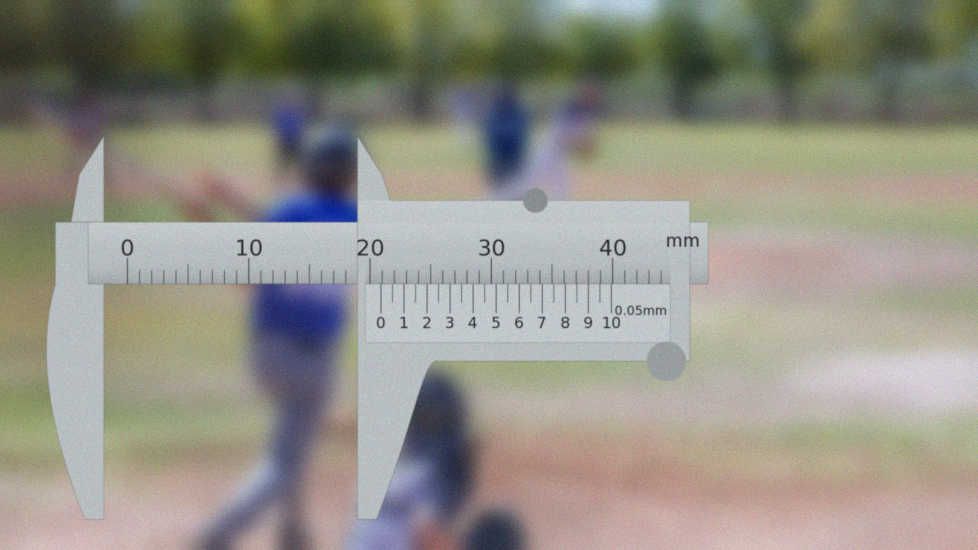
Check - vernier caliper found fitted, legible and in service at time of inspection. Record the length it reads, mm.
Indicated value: 20.9 mm
